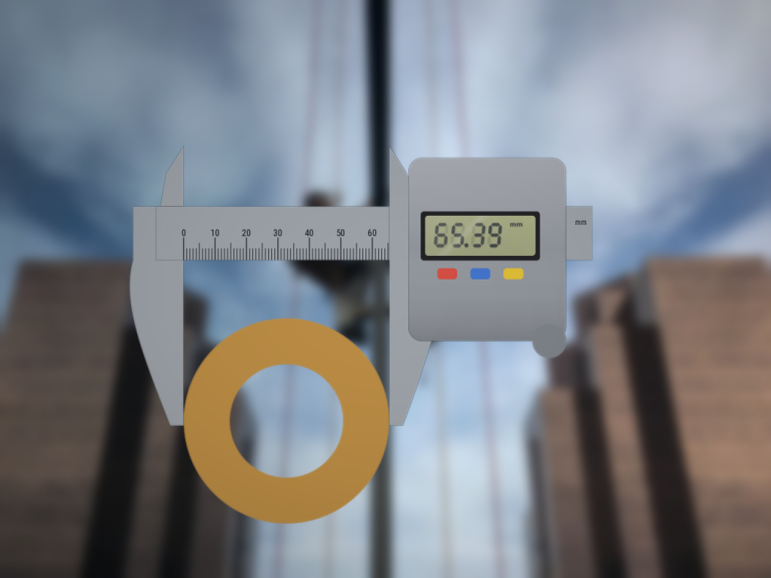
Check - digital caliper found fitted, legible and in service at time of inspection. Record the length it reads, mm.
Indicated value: 65.39 mm
